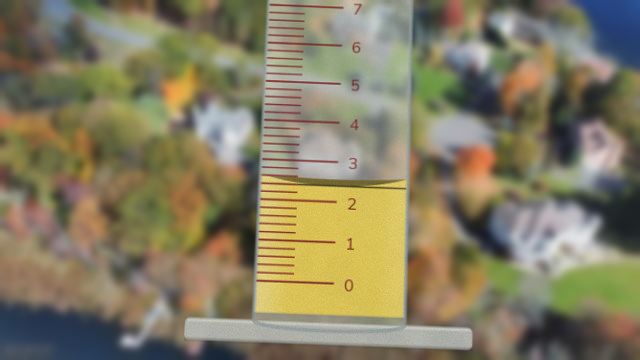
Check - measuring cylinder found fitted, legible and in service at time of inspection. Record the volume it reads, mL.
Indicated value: 2.4 mL
